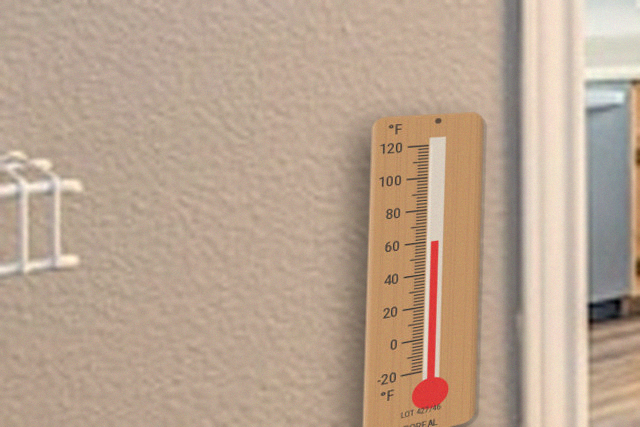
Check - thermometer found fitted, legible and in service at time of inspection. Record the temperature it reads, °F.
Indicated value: 60 °F
